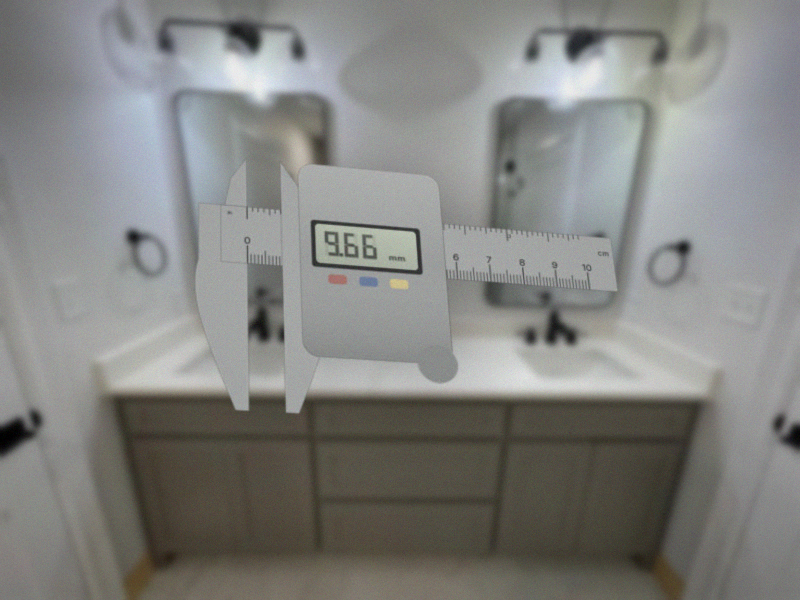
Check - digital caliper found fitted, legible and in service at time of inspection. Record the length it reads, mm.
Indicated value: 9.66 mm
